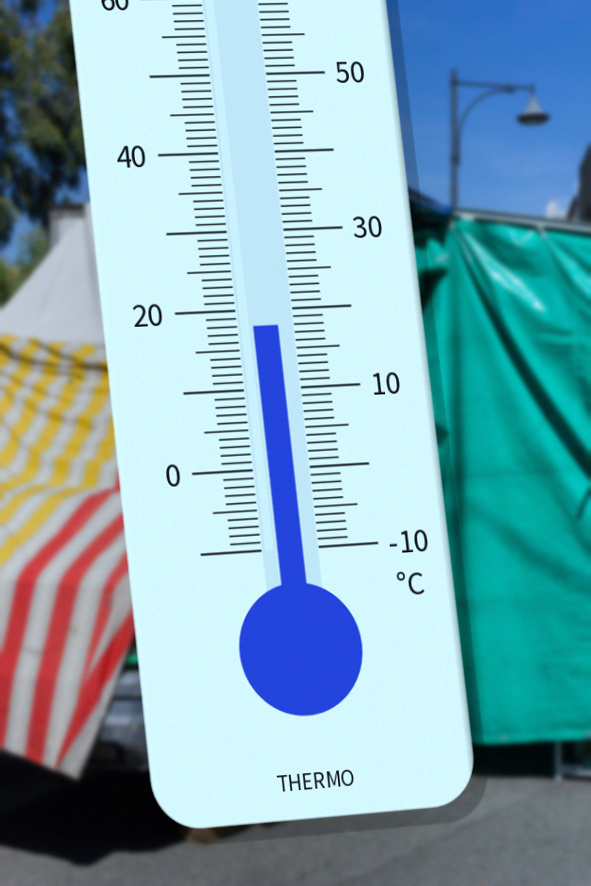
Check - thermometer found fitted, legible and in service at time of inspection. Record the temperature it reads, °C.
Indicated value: 18 °C
